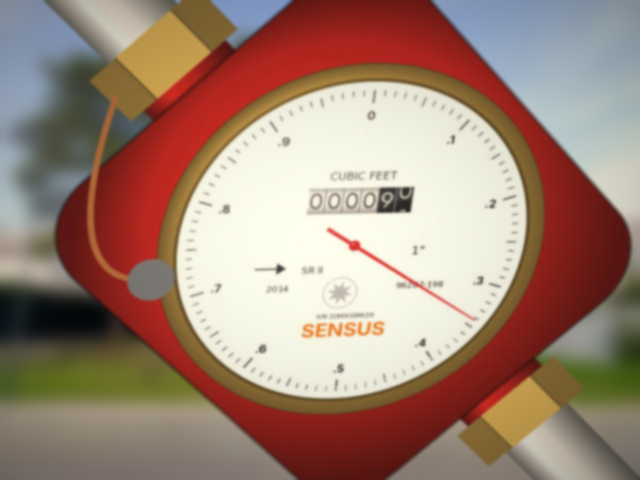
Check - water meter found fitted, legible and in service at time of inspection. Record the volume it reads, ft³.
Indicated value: 90.34 ft³
